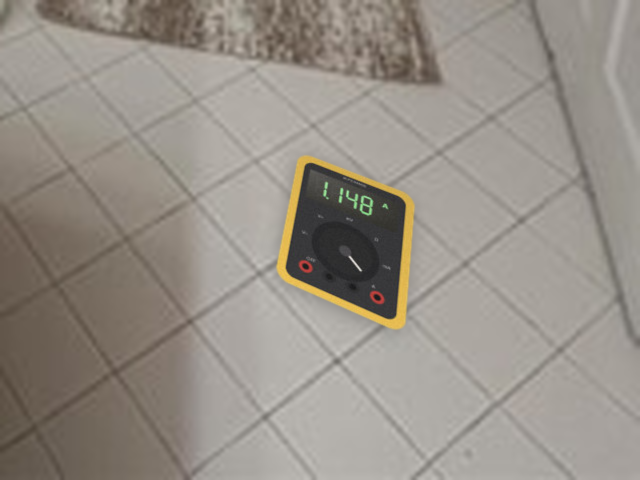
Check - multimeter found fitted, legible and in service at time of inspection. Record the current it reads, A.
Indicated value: 1.148 A
